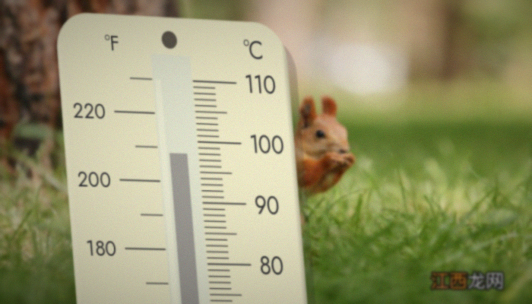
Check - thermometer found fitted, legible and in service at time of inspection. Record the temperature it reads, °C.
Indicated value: 98 °C
